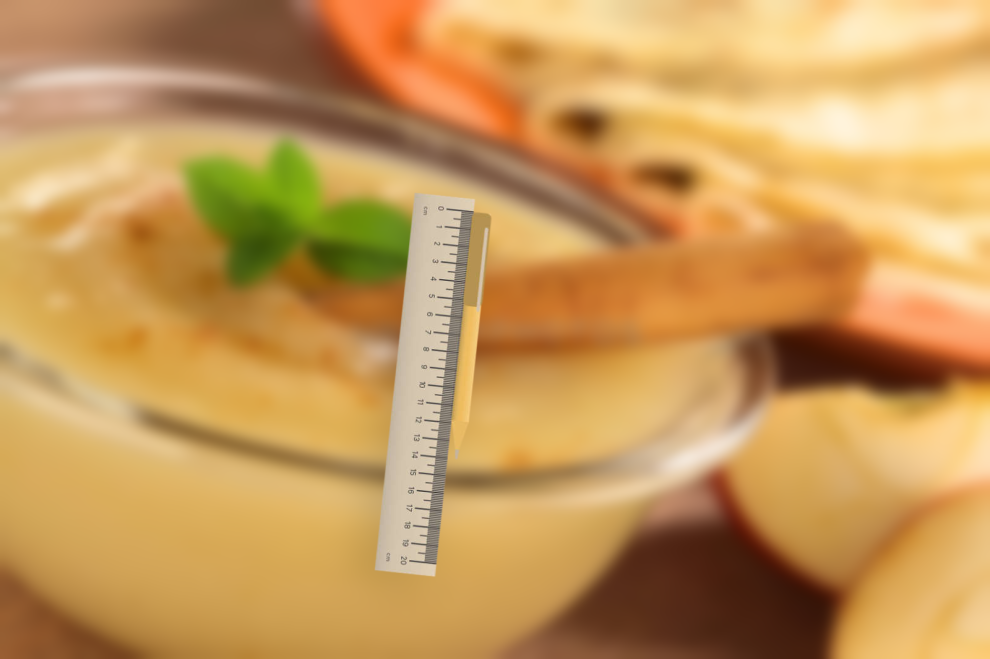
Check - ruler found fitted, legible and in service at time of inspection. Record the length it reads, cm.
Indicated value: 14 cm
